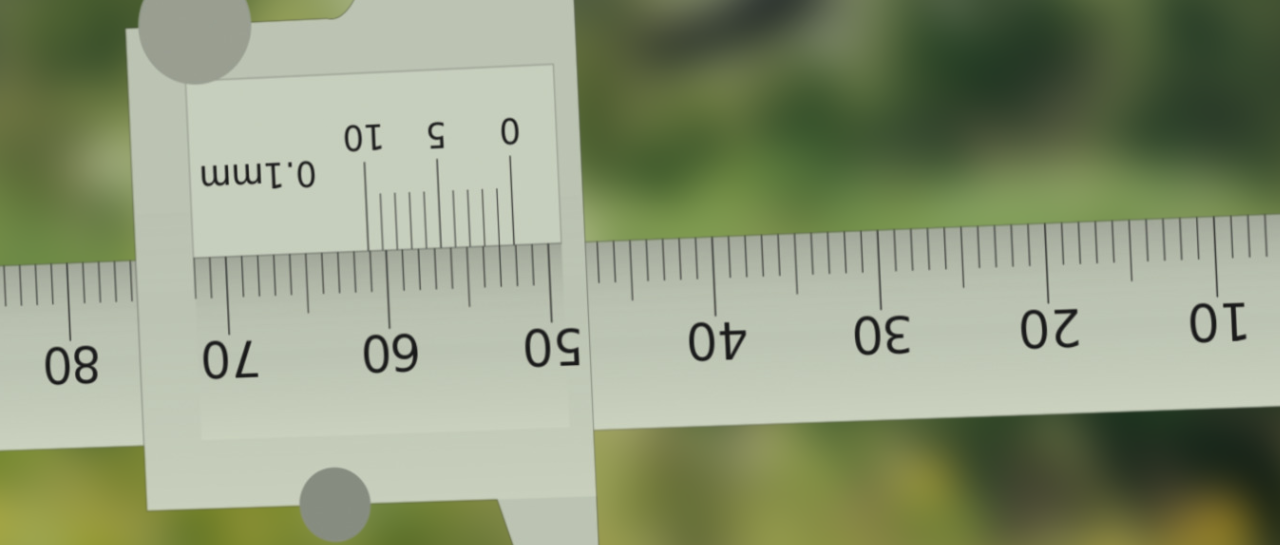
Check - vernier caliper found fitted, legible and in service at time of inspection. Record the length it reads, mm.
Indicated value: 52.1 mm
